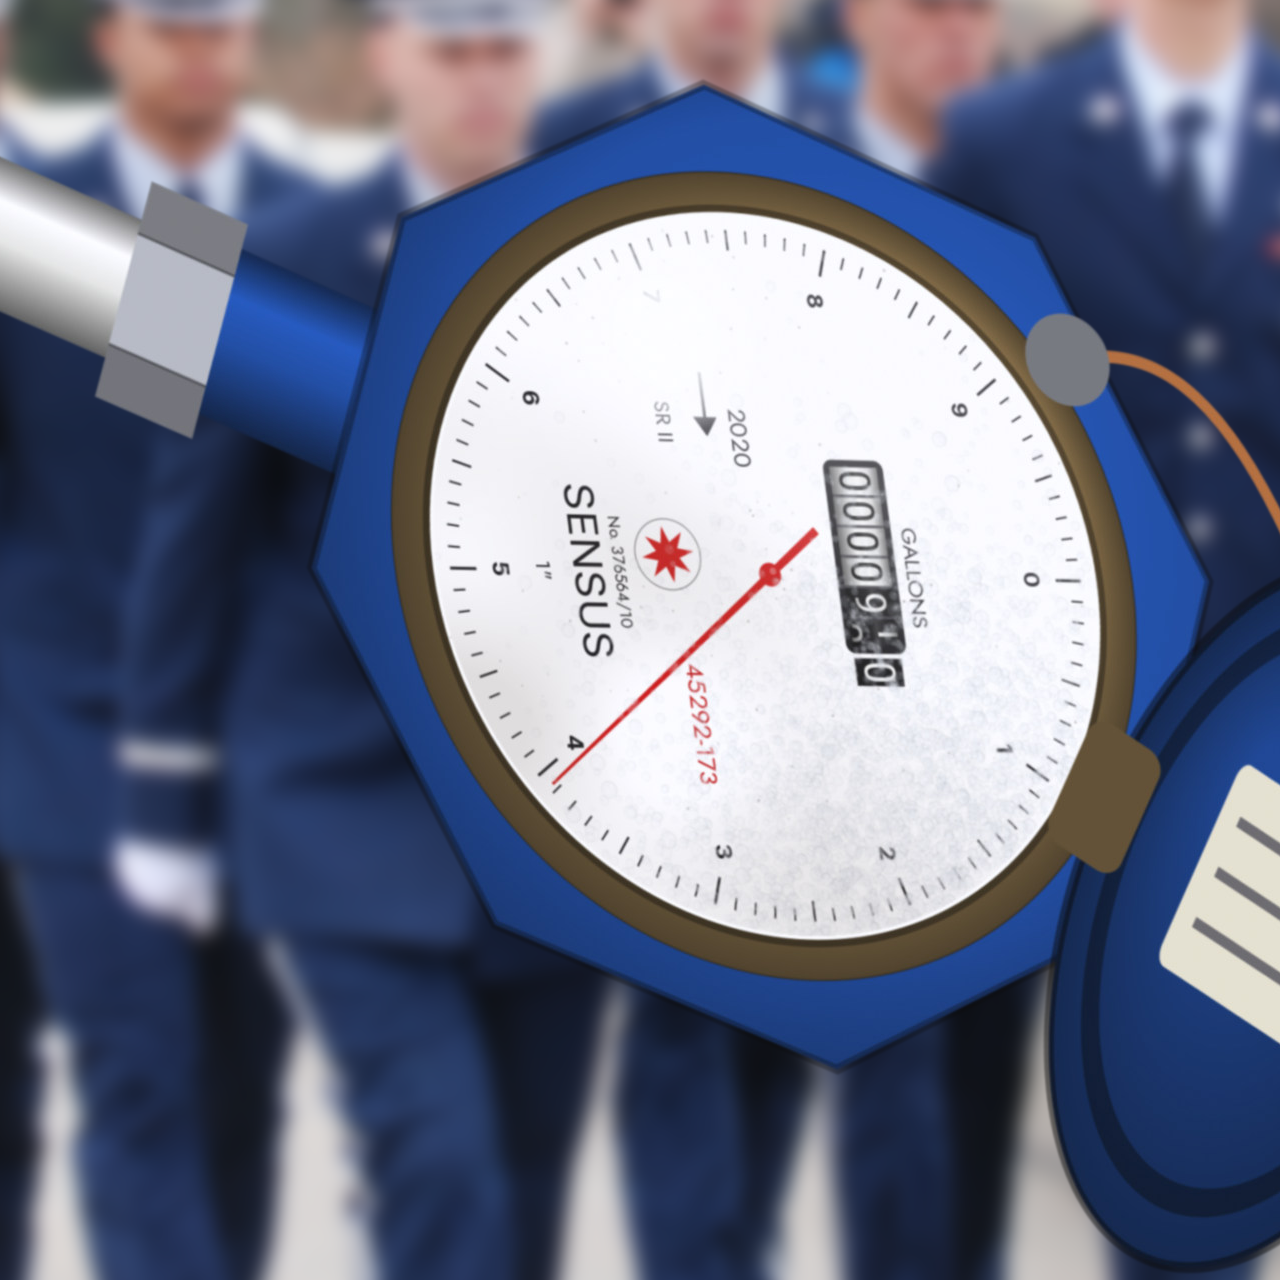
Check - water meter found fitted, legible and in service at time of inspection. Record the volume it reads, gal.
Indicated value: 913.9 gal
